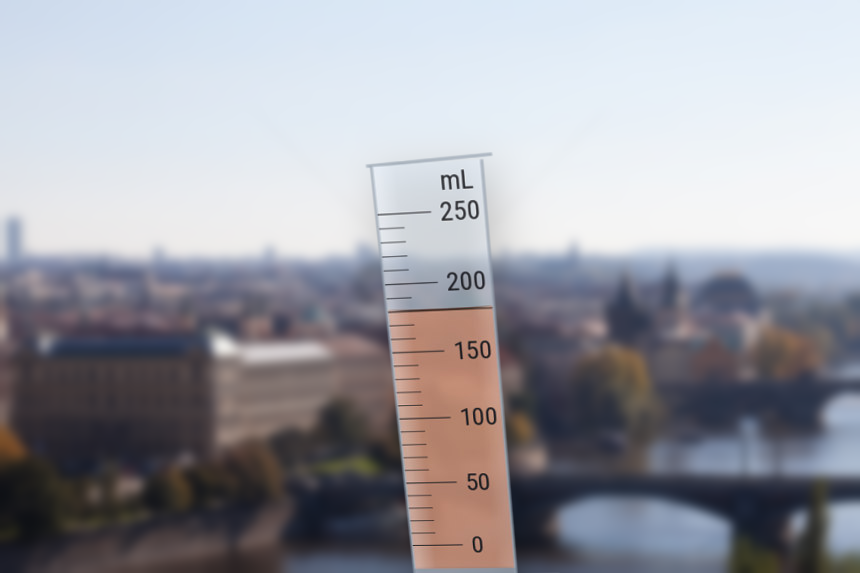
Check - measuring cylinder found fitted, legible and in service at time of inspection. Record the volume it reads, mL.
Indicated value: 180 mL
